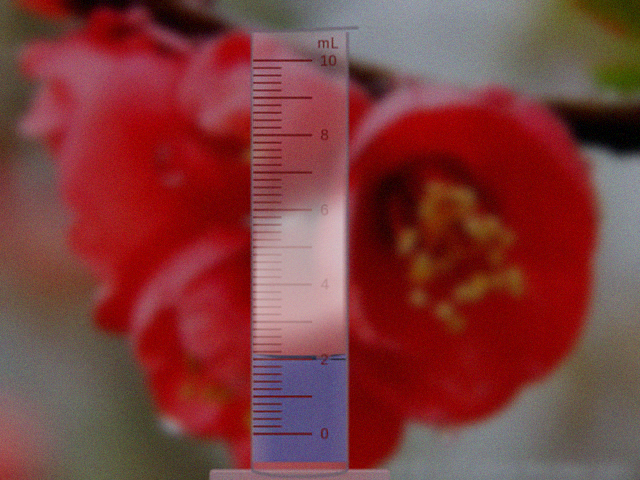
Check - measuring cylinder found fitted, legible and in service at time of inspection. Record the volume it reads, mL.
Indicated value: 2 mL
